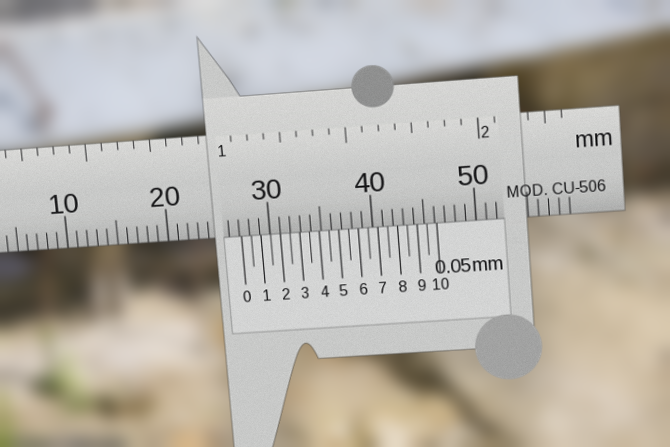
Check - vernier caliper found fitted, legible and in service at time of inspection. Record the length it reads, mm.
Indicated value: 27.2 mm
